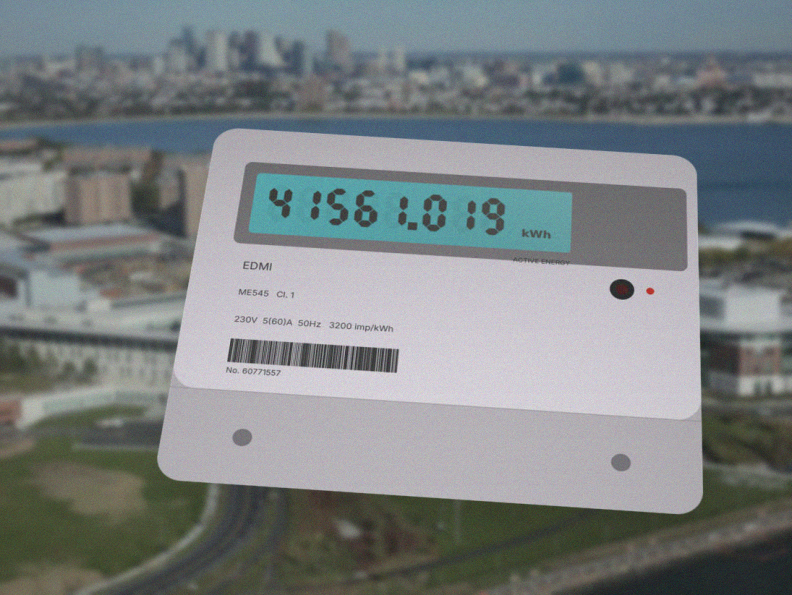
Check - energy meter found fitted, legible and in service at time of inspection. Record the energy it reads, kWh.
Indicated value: 41561.019 kWh
